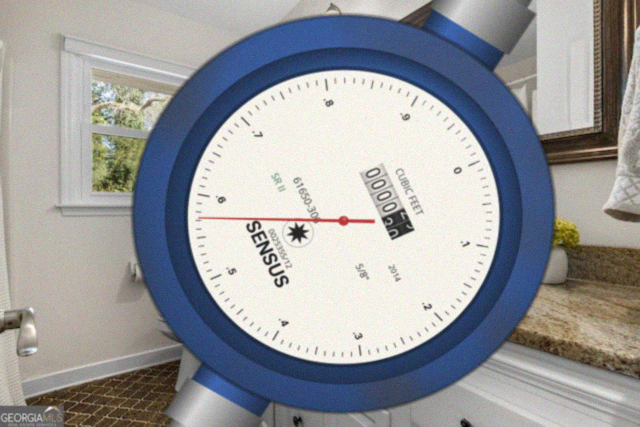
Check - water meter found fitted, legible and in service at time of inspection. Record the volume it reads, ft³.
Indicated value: 29.57 ft³
